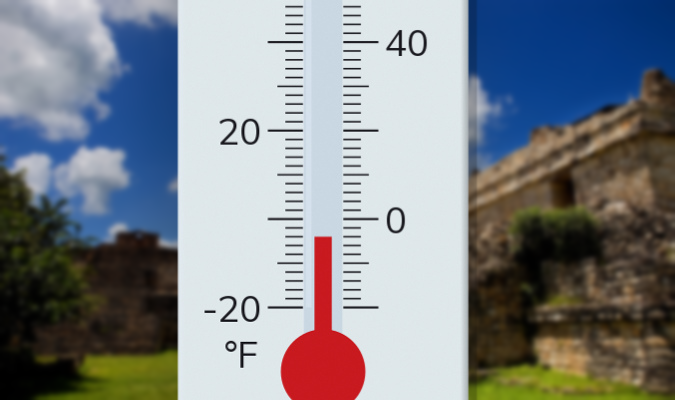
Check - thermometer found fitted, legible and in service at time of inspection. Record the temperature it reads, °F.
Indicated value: -4 °F
